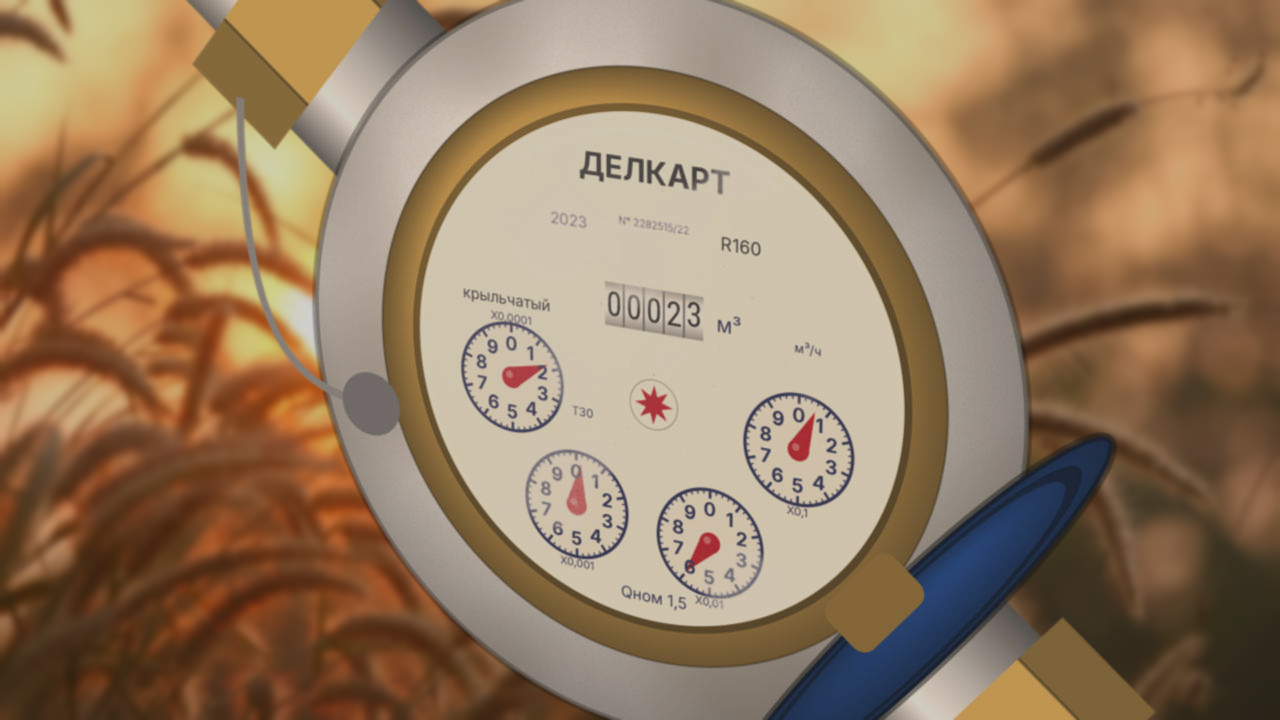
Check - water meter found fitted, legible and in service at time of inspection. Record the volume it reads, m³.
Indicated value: 23.0601 m³
